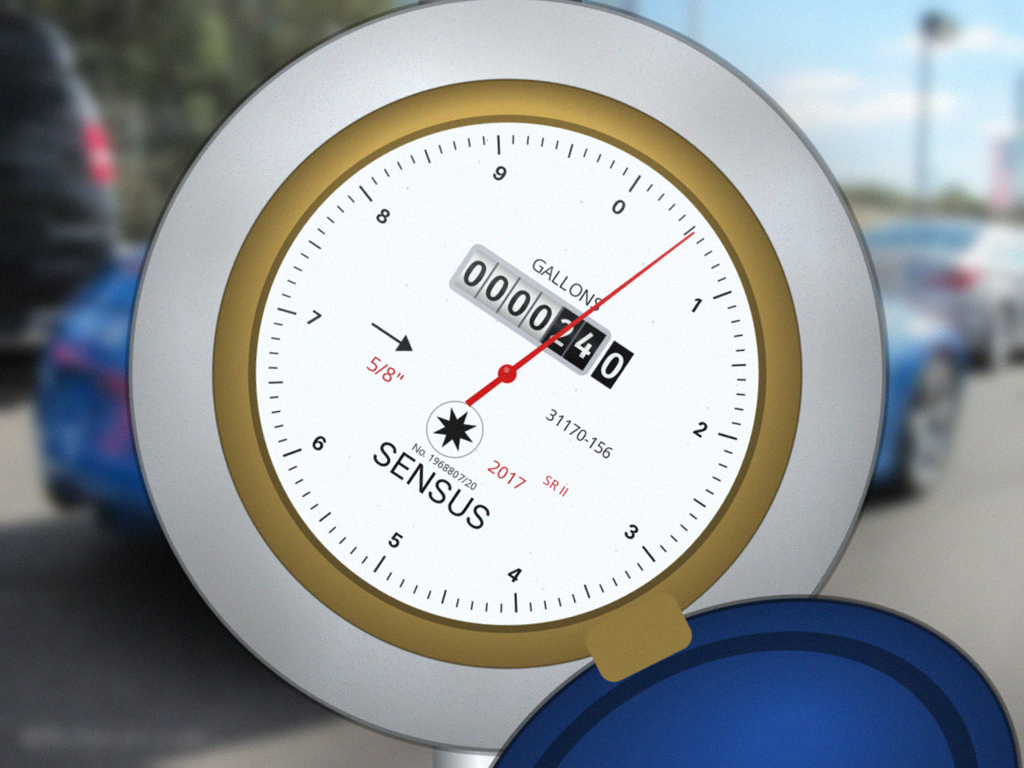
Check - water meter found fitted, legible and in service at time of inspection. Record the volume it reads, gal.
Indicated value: 240.5 gal
